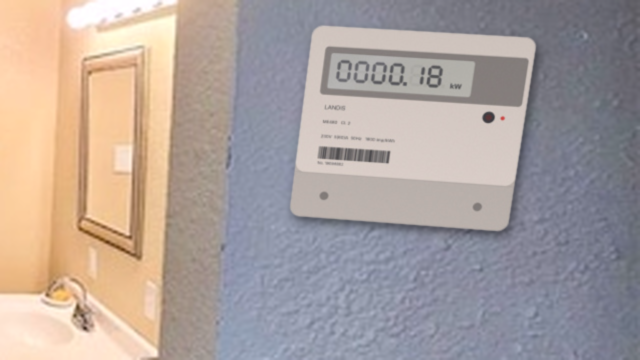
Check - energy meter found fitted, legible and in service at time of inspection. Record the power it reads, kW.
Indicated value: 0.18 kW
